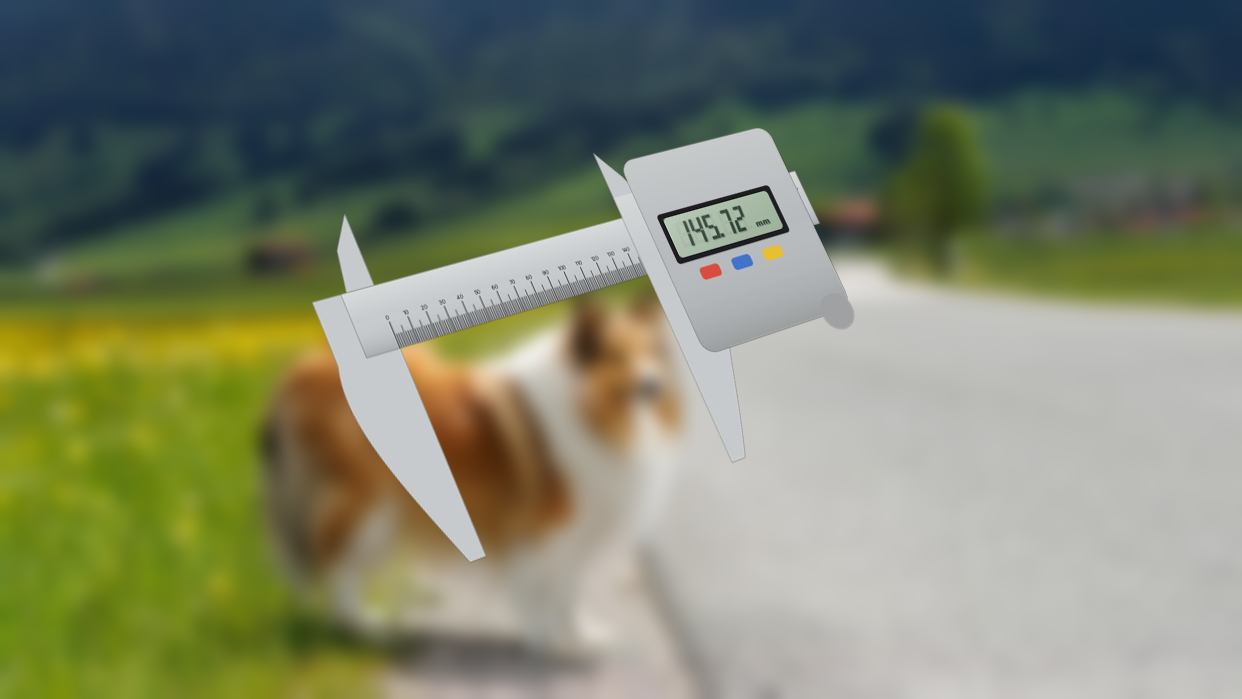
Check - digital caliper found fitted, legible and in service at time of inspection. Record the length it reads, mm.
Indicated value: 145.72 mm
